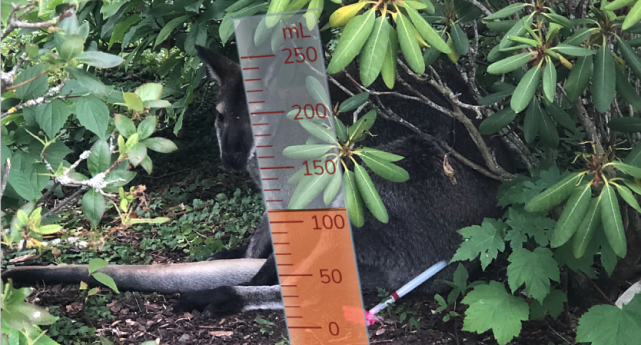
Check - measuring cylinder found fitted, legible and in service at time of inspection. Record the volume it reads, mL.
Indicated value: 110 mL
